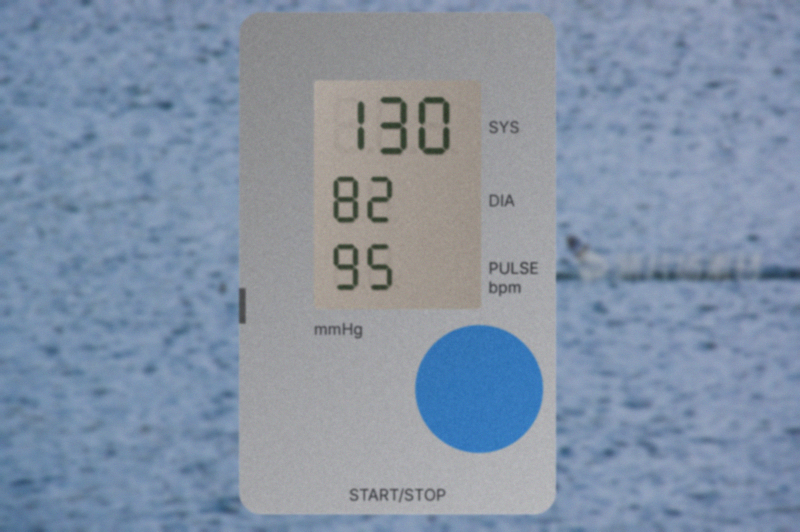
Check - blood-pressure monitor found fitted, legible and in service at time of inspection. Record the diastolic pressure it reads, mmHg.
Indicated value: 82 mmHg
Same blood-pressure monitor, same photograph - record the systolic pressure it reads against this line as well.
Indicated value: 130 mmHg
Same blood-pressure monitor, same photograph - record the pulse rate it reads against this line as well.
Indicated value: 95 bpm
